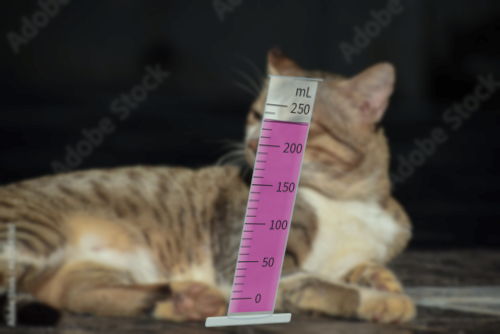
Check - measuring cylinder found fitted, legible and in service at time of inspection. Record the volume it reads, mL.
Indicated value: 230 mL
